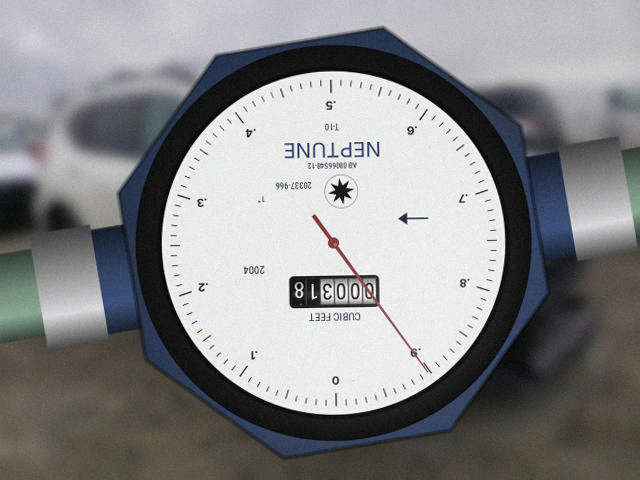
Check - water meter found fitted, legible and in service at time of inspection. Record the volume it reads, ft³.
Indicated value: 317.90 ft³
